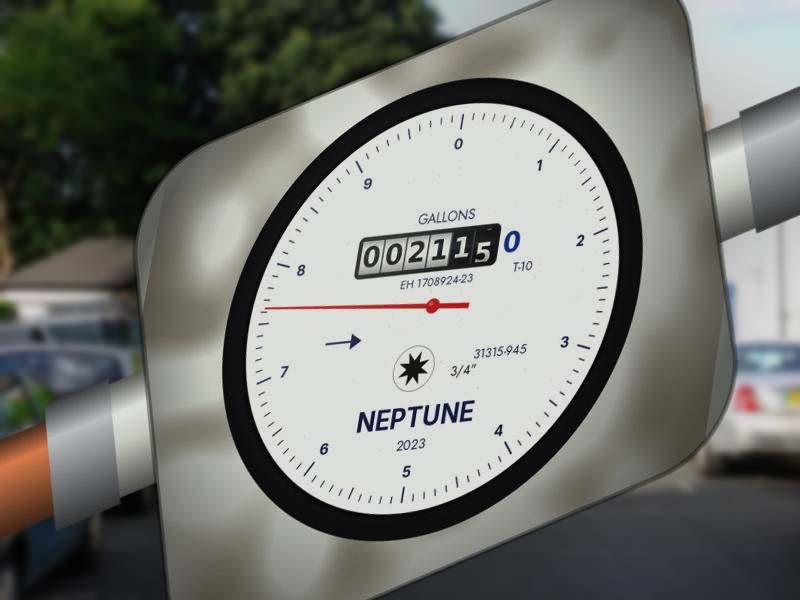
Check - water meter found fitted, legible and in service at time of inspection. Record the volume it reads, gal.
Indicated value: 21147.6 gal
